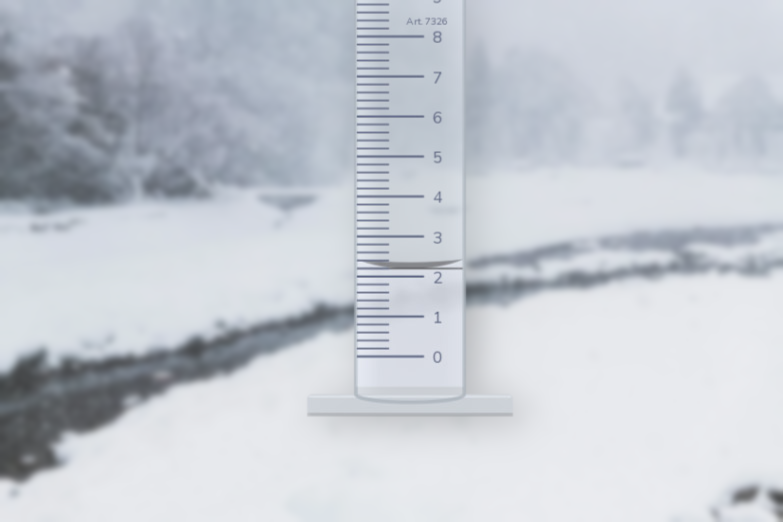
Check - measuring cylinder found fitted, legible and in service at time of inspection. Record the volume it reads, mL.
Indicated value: 2.2 mL
